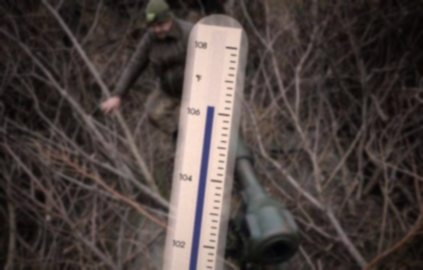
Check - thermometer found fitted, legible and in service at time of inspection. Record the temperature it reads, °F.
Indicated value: 106.2 °F
